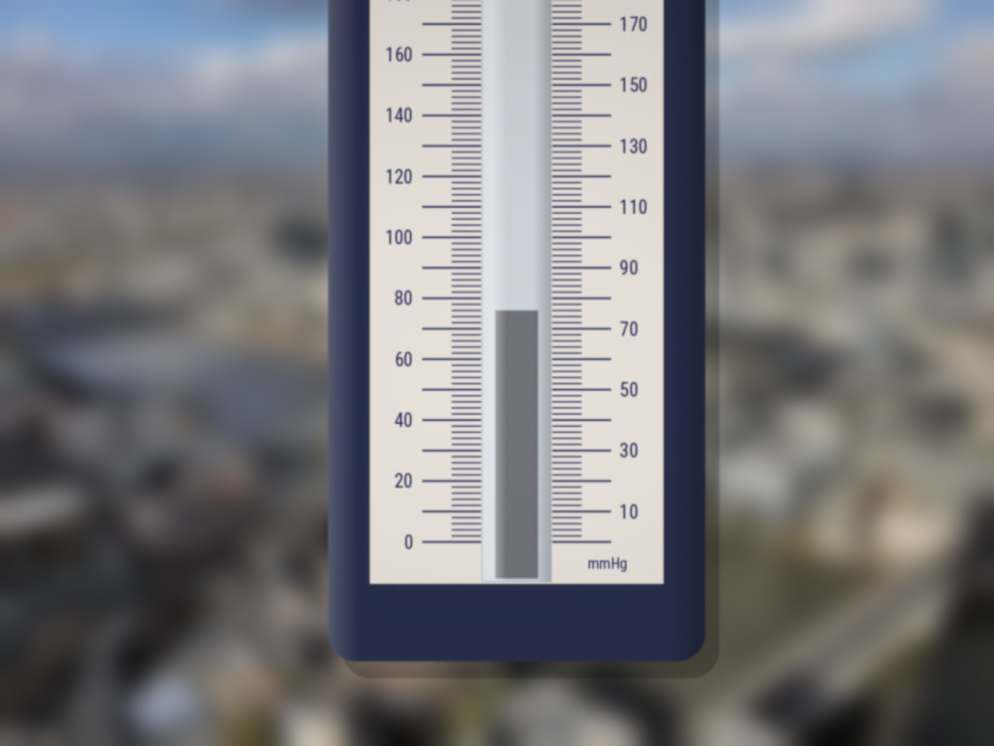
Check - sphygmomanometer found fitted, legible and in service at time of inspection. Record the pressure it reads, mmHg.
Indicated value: 76 mmHg
